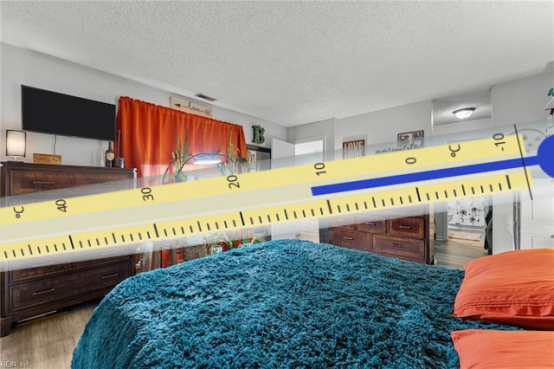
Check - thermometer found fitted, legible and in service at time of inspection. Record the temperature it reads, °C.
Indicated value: 11.5 °C
